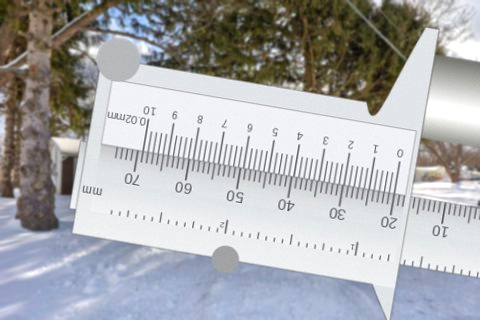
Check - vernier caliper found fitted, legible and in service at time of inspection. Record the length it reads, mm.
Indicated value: 20.0 mm
